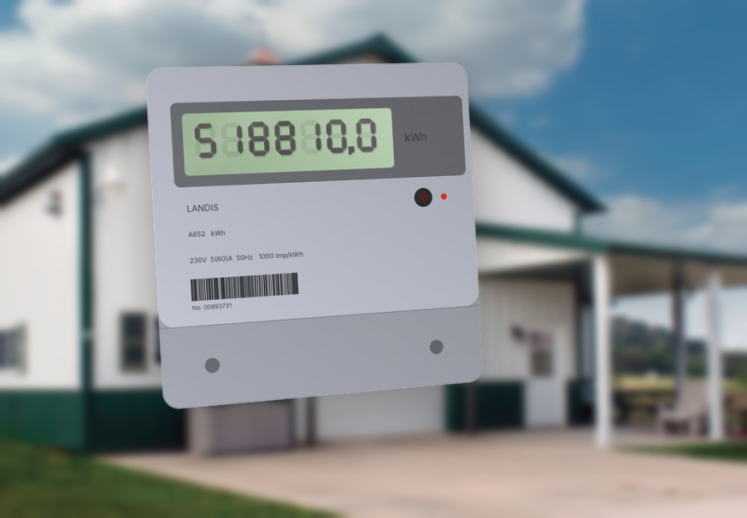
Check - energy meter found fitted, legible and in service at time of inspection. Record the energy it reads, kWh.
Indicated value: 518810.0 kWh
